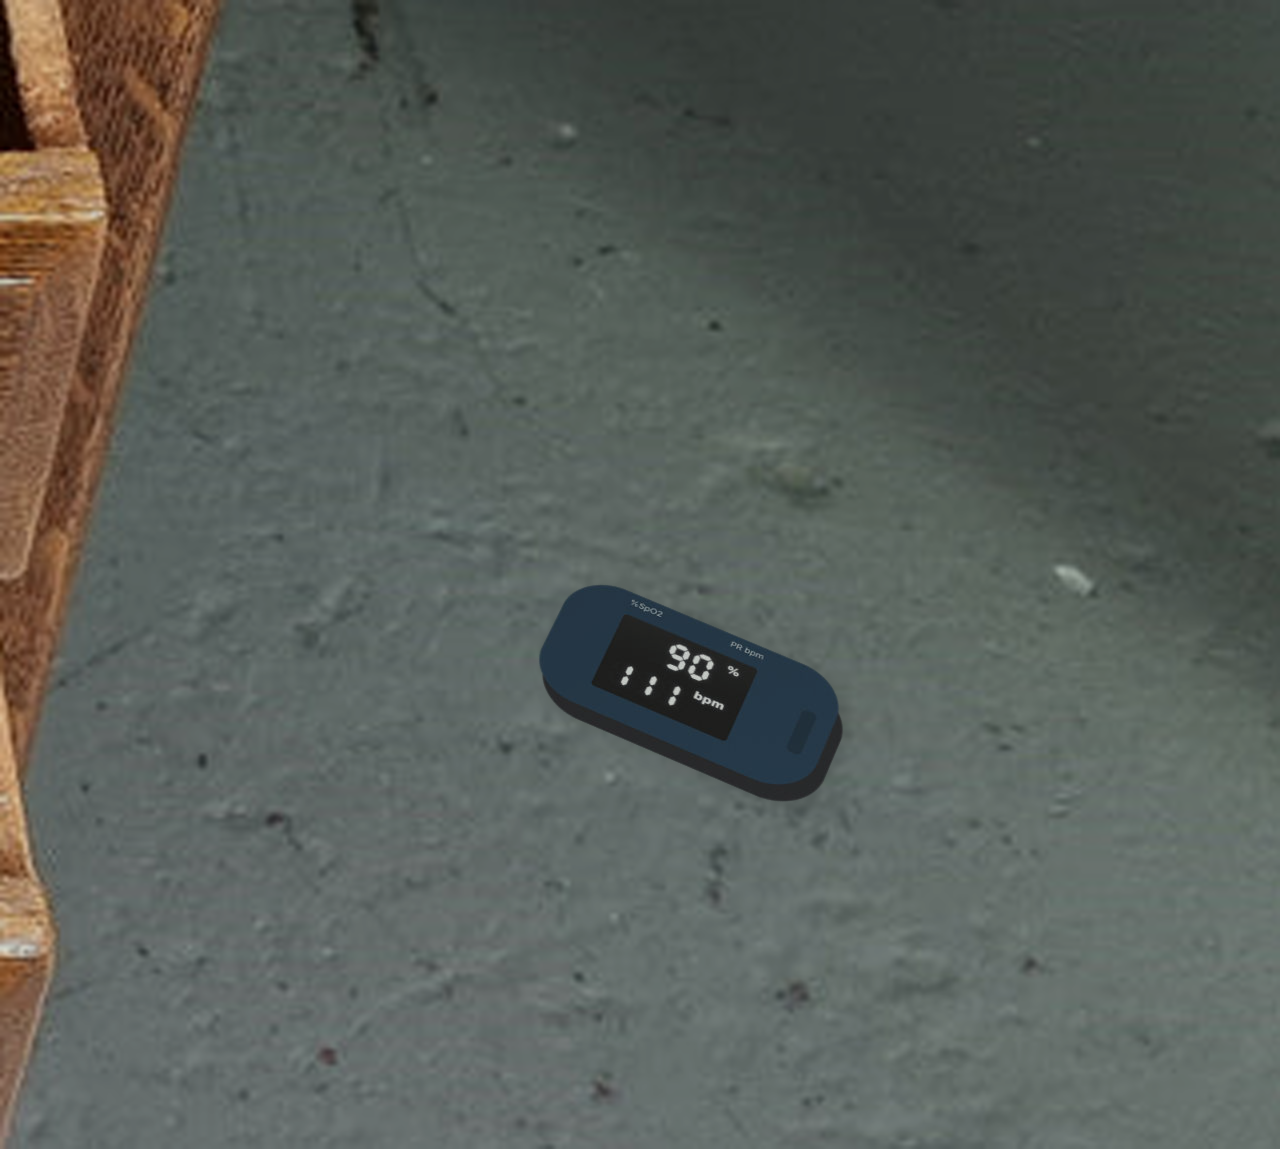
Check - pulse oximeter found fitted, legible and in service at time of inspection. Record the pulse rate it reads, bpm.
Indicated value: 111 bpm
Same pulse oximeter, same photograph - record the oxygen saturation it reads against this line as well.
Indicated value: 90 %
